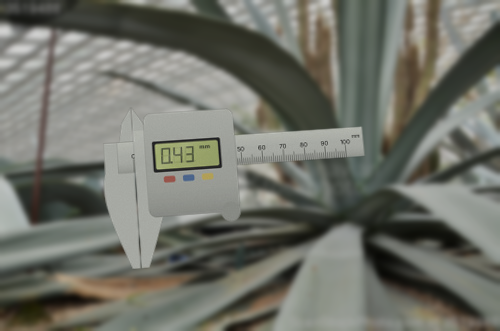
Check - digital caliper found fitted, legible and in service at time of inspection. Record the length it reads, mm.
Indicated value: 0.43 mm
